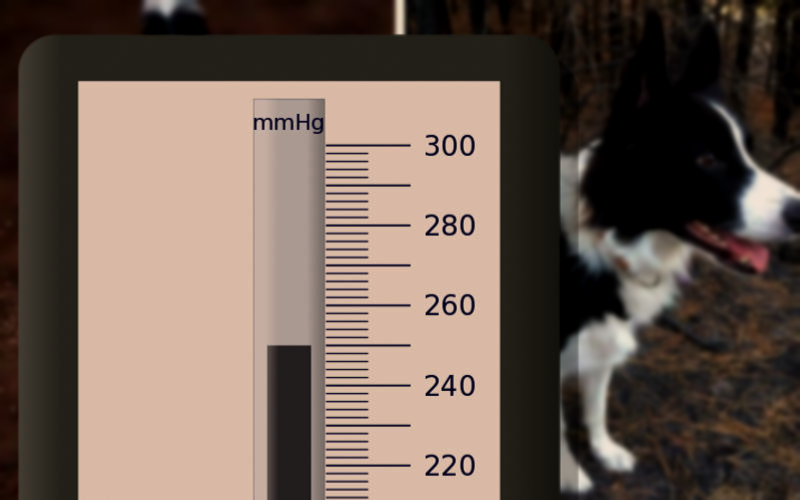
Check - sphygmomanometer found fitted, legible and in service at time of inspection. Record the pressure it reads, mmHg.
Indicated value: 250 mmHg
